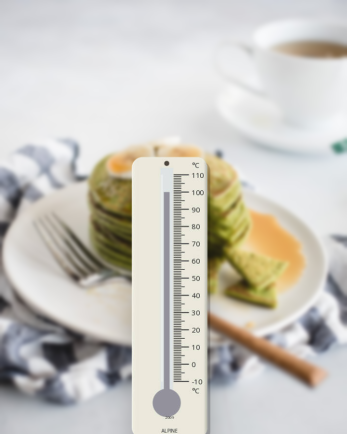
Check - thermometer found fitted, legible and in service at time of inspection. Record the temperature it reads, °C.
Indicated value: 100 °C
